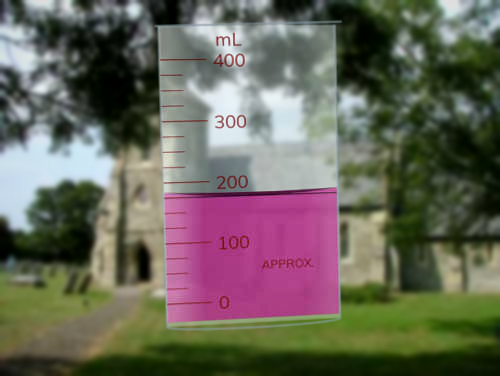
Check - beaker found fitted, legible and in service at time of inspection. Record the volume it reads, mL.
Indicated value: 175 mL
